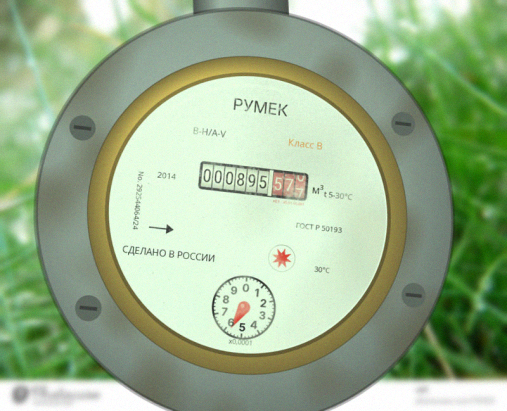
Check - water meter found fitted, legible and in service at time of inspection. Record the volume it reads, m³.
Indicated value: 895.5765 m³
